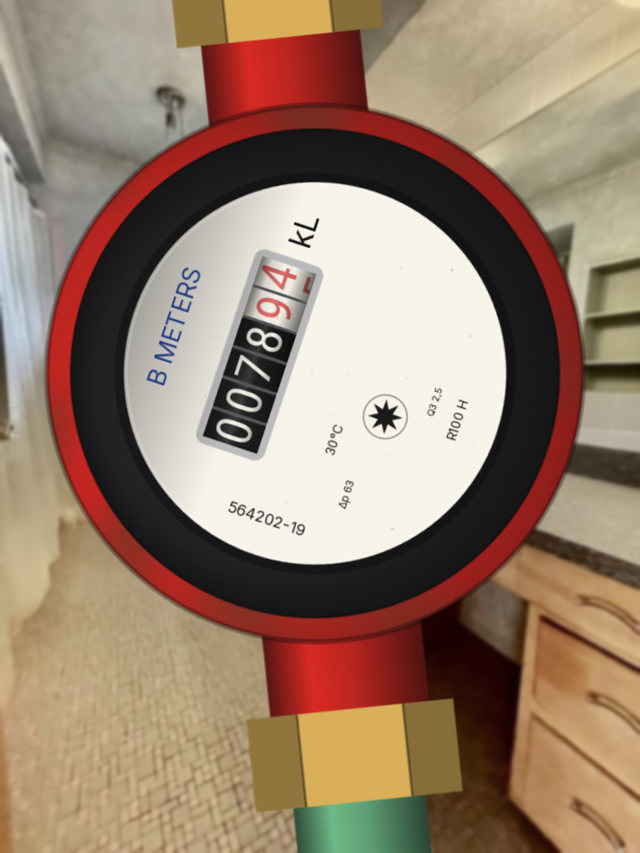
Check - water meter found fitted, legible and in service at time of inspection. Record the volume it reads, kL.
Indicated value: 78.94 kL
